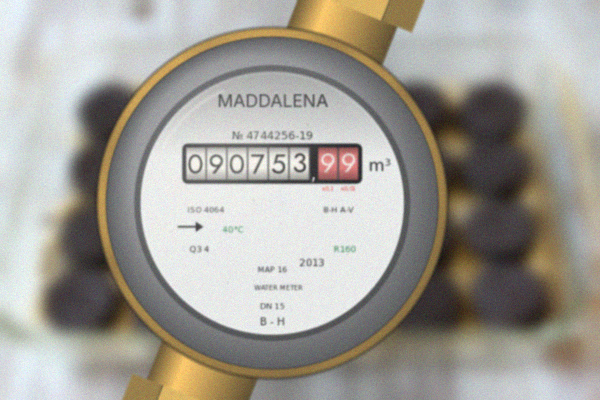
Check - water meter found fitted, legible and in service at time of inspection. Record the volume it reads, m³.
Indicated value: 90753.99 m³
